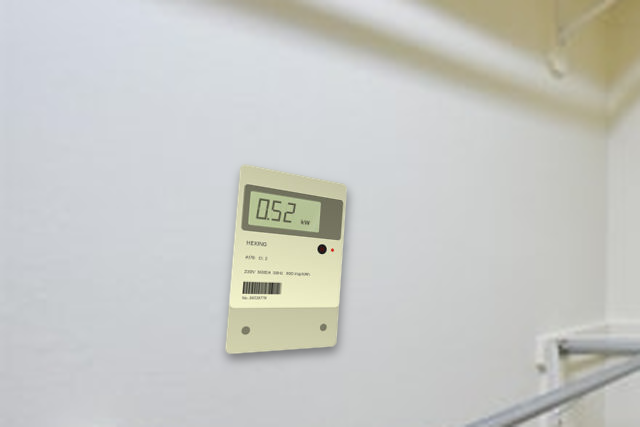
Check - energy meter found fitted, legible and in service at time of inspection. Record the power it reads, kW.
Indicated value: 0.52 kW
